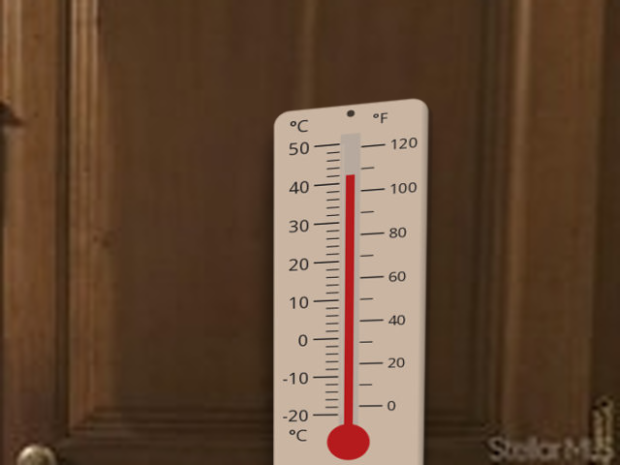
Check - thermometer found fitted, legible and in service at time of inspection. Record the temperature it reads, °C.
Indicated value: 42 °C
